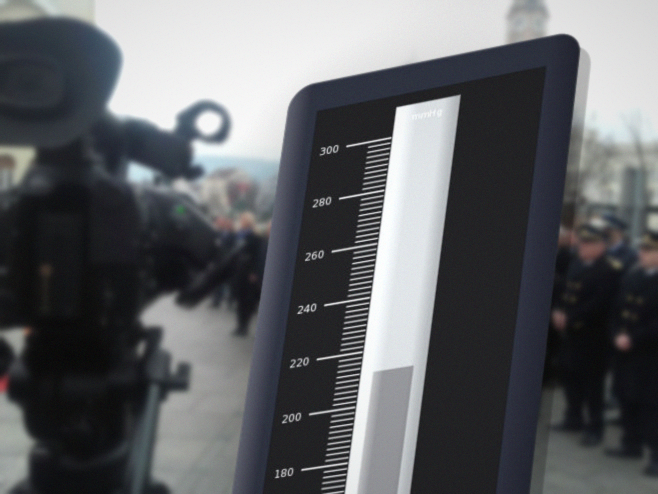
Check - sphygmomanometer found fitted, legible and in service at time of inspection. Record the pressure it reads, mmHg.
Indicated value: 212 mmHg
